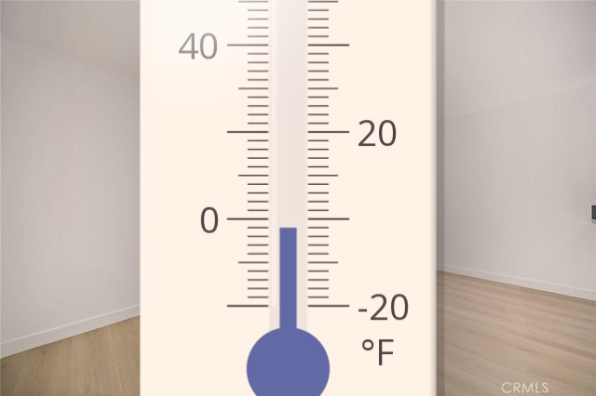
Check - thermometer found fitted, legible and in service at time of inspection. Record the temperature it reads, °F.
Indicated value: -2 °F
